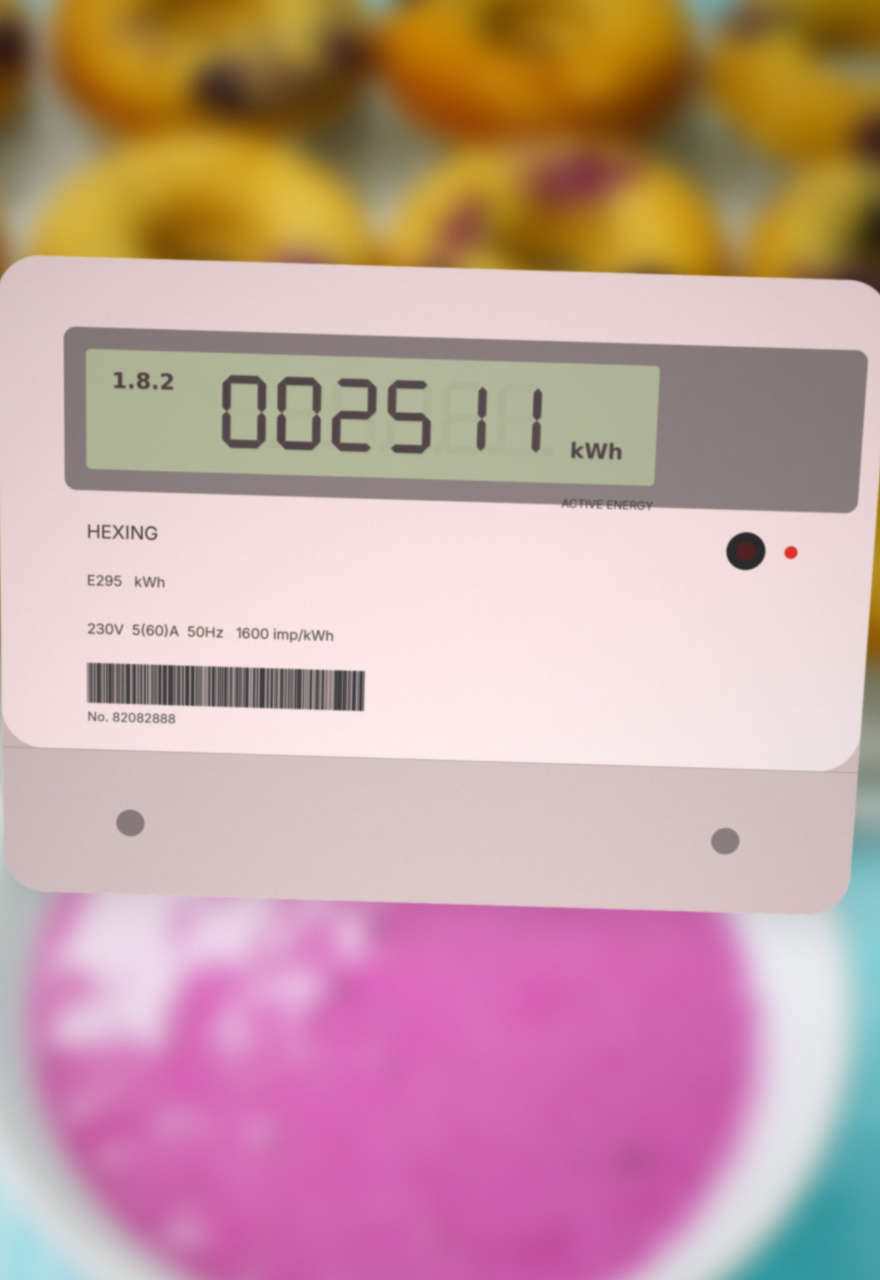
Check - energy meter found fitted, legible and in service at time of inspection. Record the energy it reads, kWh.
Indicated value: 2511 kWh
